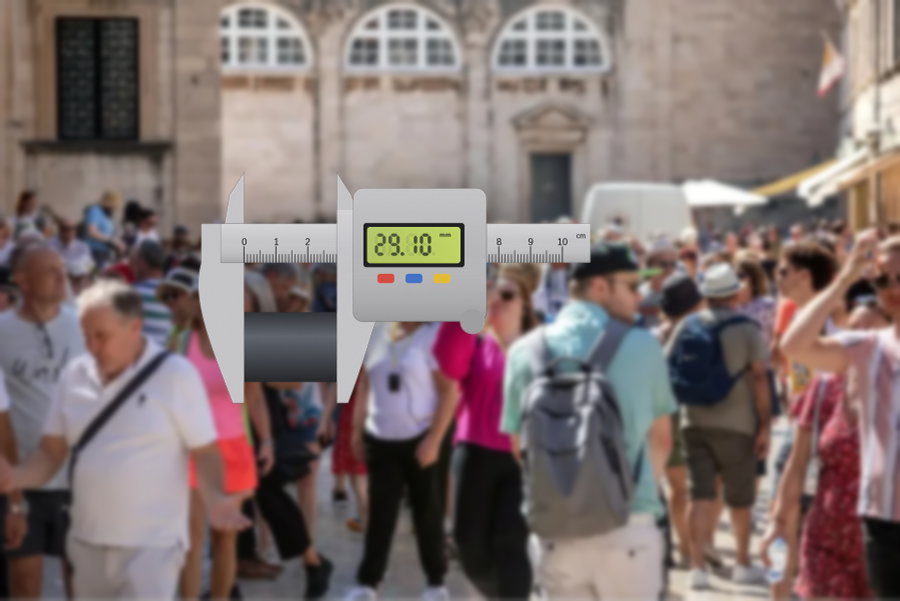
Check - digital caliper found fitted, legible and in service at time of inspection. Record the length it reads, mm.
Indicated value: 29.10 mm
